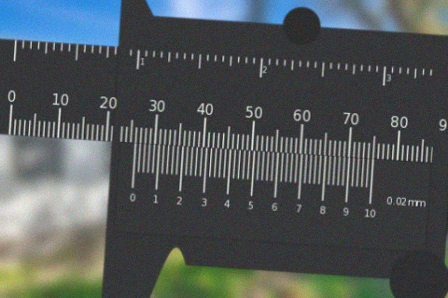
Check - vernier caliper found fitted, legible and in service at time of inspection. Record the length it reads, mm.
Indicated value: 26.0 mm
